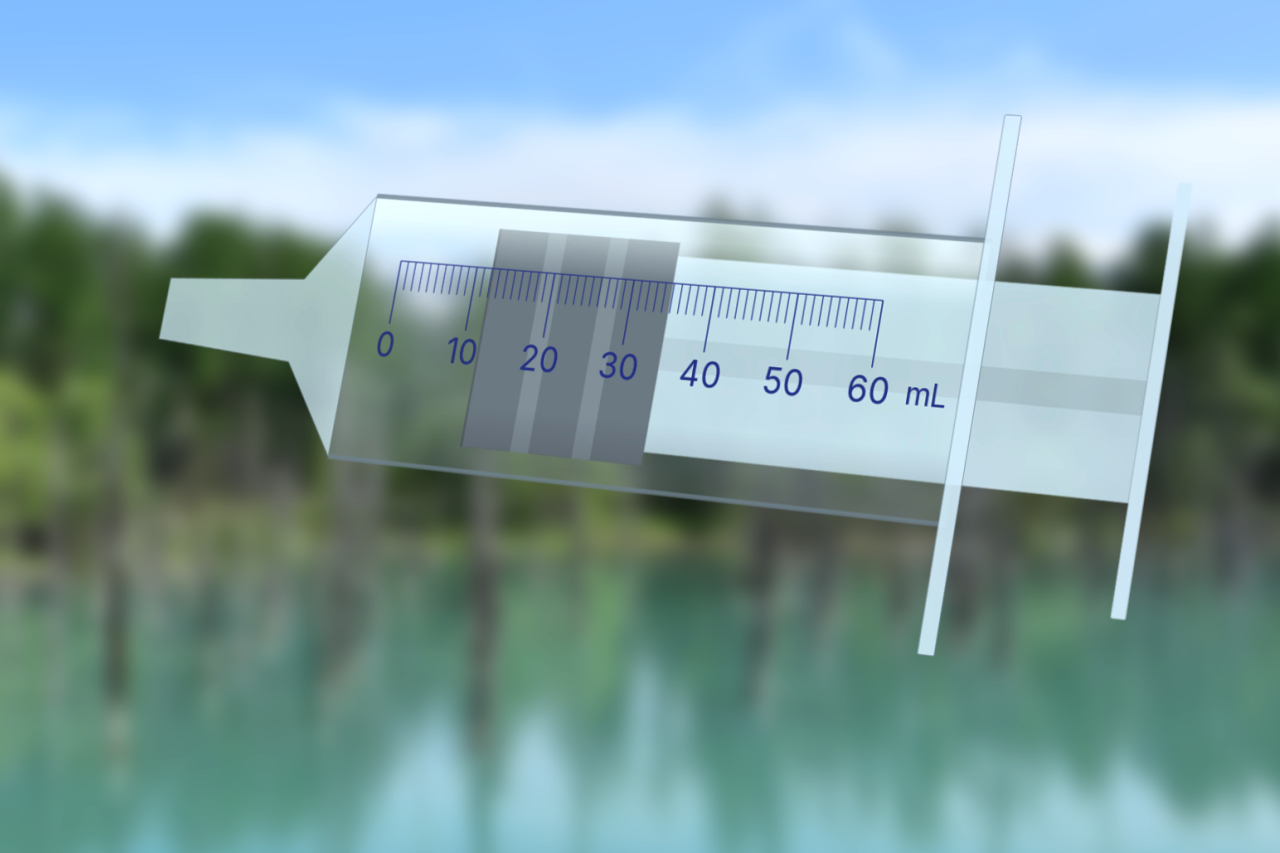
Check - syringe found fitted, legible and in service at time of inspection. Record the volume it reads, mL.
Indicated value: 12 mL
